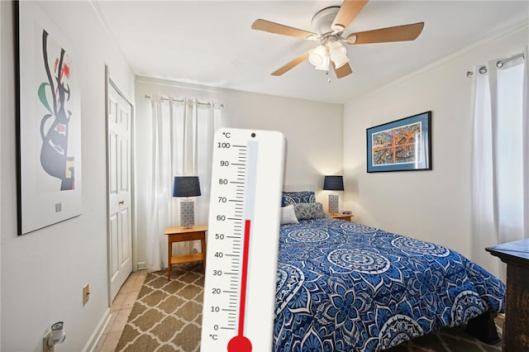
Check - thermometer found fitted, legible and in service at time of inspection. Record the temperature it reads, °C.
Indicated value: 60 °C
